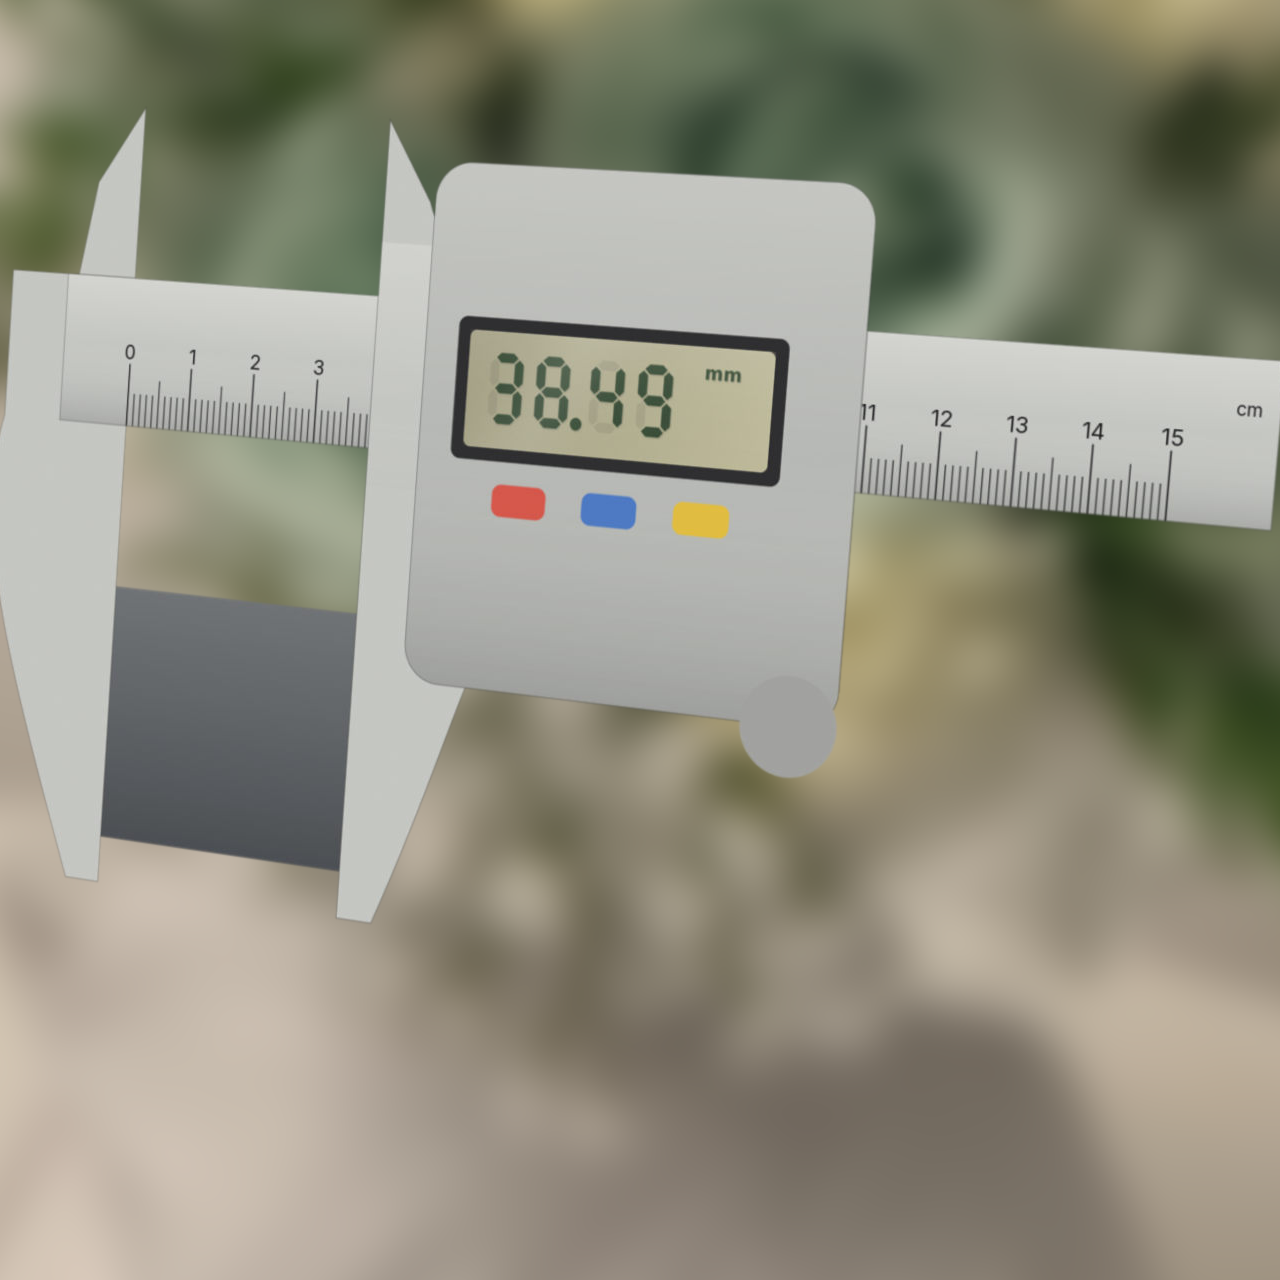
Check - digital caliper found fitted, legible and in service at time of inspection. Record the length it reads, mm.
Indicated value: 38.49 mm
